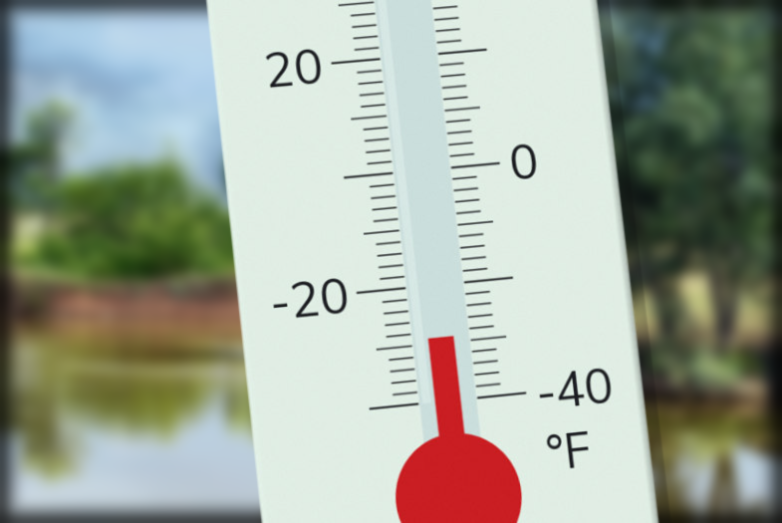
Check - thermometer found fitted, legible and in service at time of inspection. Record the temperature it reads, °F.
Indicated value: -29 °F
